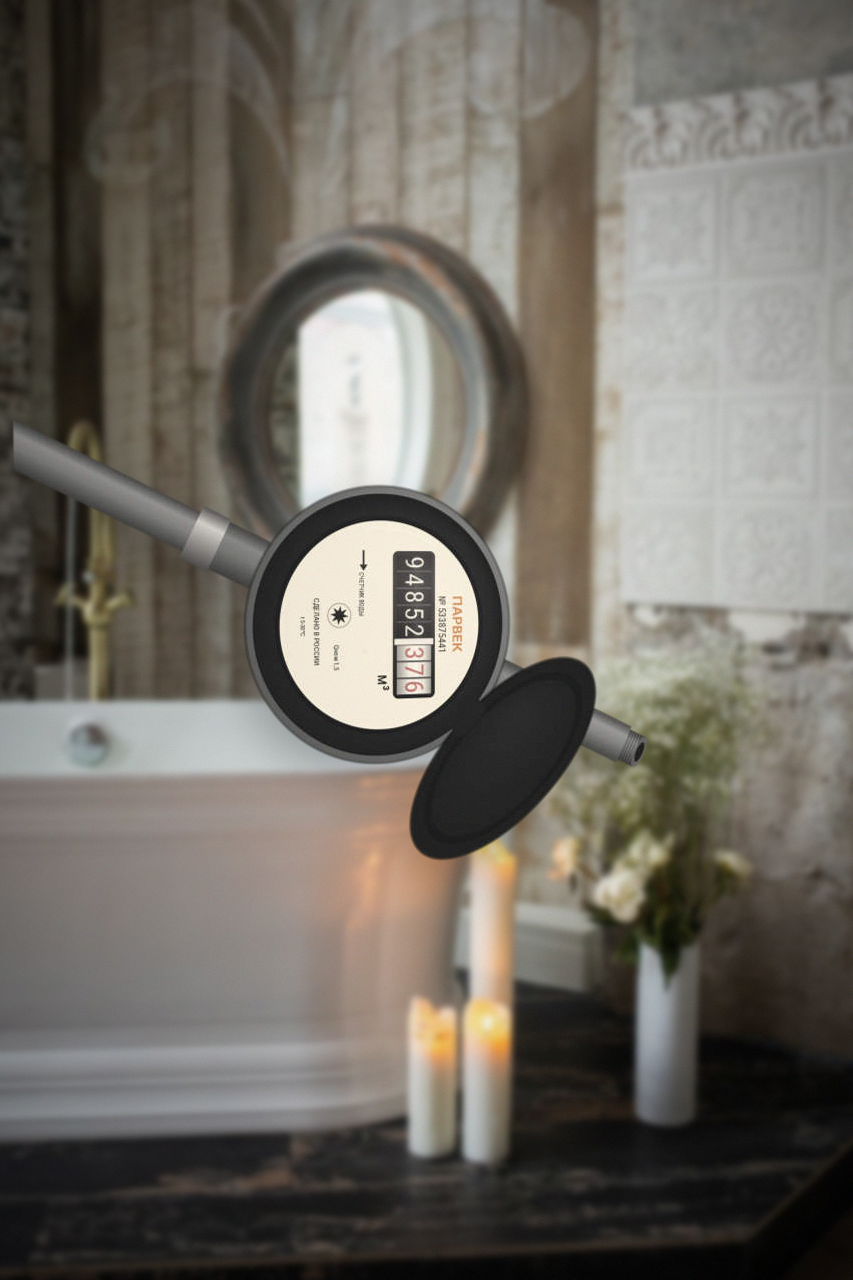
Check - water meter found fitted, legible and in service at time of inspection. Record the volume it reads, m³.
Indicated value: 94852.376 m³
